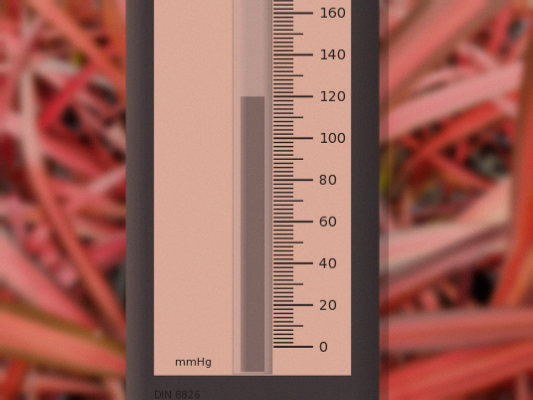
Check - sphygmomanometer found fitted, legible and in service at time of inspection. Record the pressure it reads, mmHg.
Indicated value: 120 mmHg
